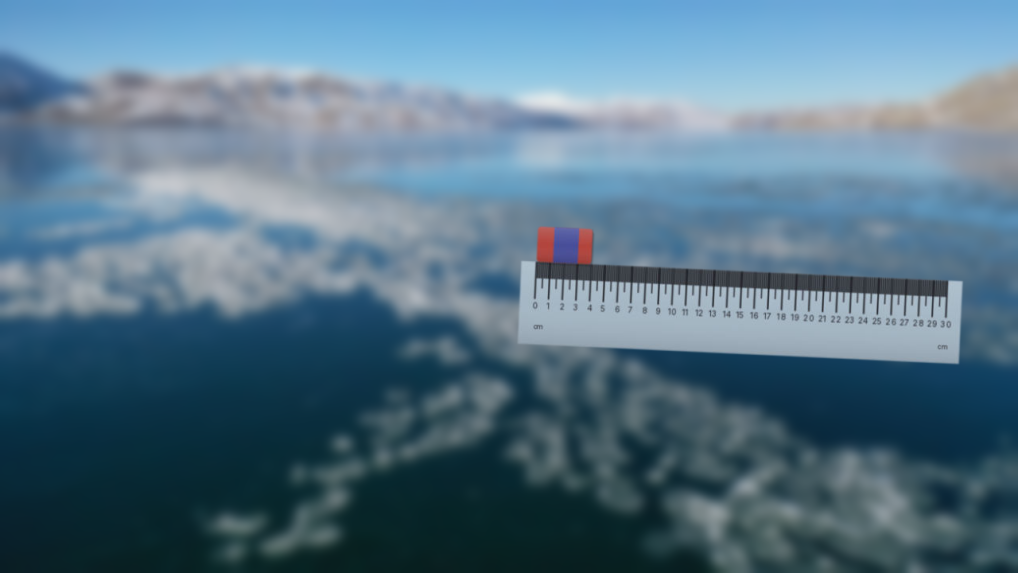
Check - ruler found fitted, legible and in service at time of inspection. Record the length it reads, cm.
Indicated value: 4 cm
